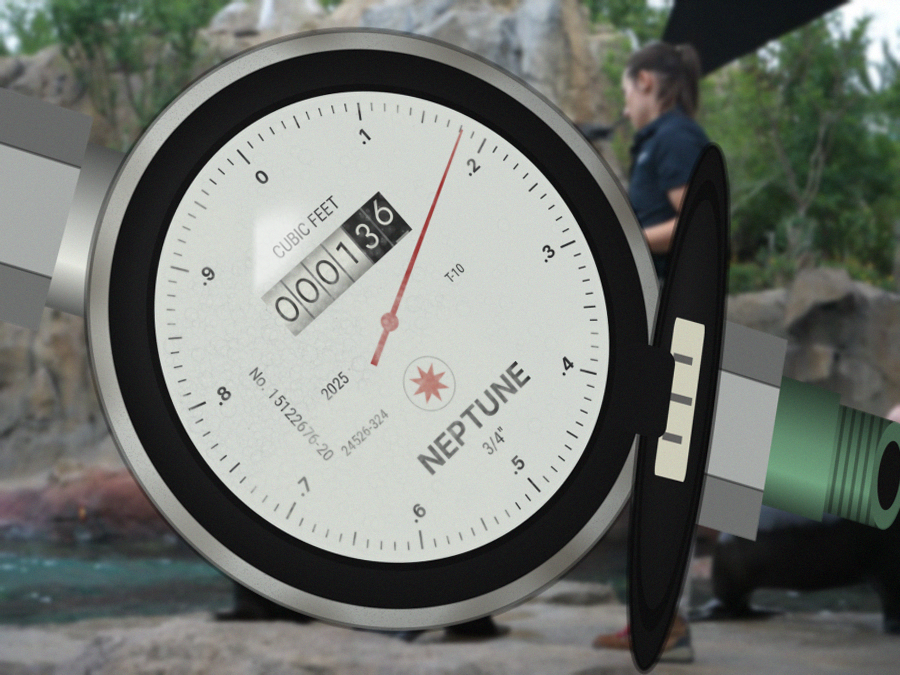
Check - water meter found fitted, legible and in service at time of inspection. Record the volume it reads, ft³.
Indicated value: 136.18 ft³
